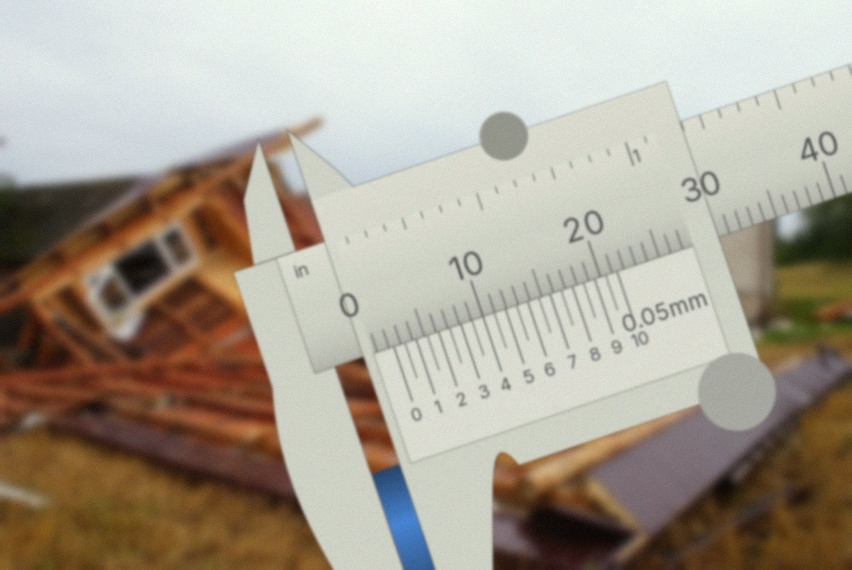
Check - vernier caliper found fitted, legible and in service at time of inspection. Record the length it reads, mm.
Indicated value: 2.4 mm
